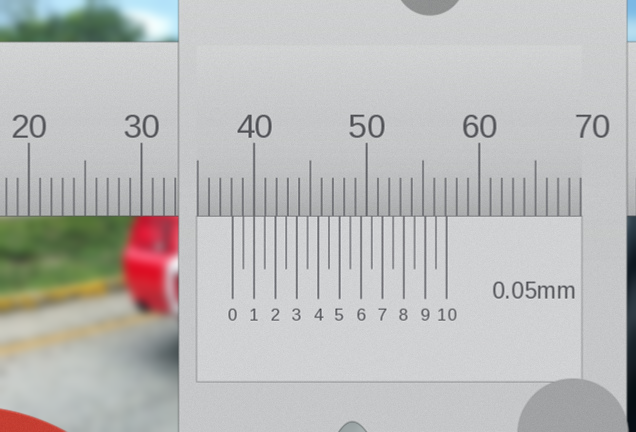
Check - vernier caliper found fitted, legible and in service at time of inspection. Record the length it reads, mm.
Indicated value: 38.1 mm
